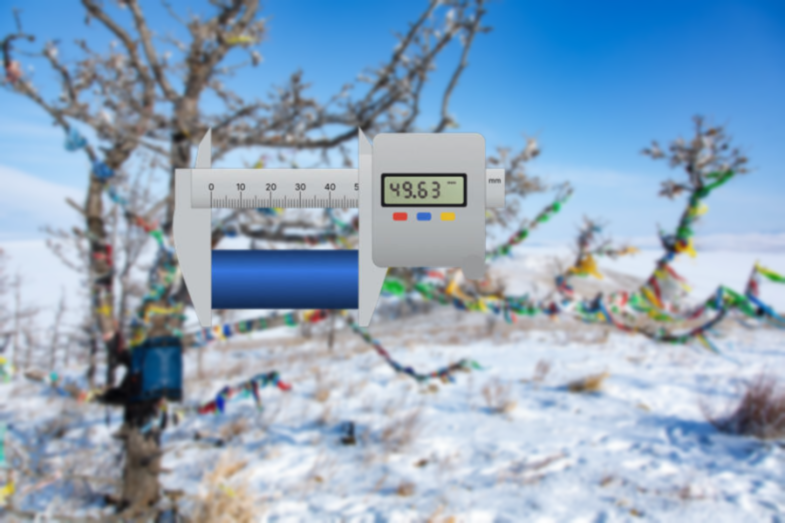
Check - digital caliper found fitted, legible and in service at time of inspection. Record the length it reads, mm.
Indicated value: 49.63 mm
